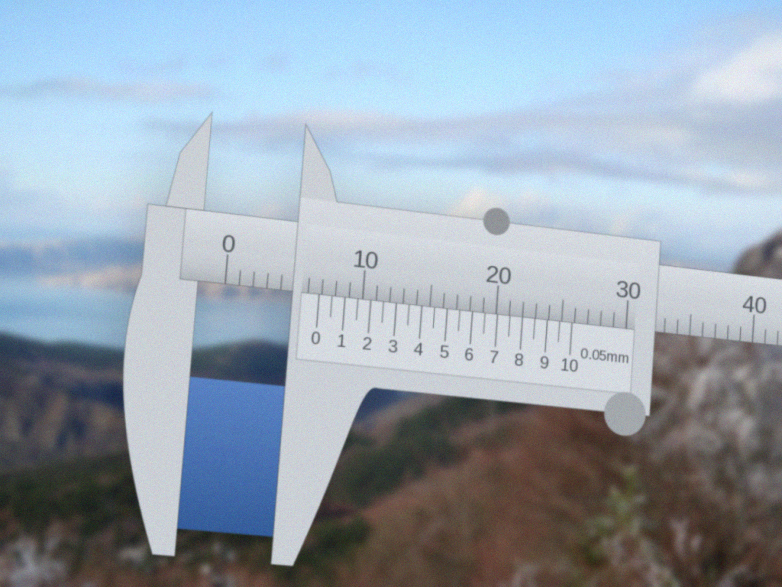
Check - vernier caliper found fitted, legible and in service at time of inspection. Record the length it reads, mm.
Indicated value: 6.8 mm
